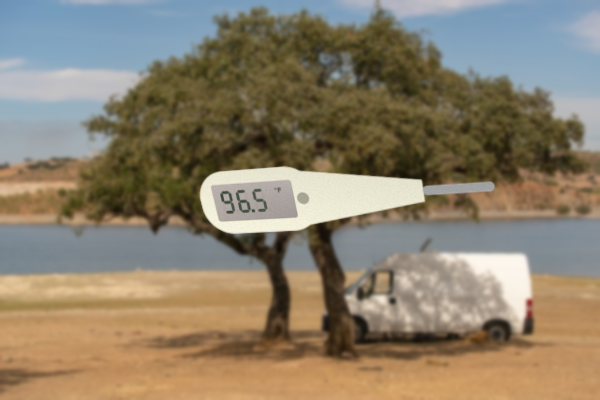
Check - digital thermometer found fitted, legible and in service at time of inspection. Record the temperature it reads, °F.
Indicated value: 96.5 °F
